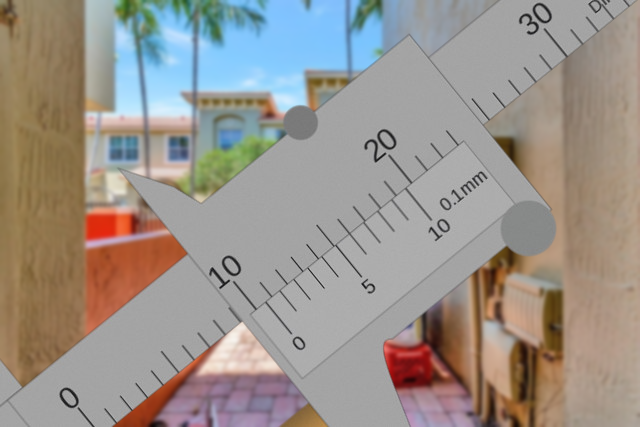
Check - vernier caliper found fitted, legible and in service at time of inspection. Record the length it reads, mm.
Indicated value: 10.6 mm
